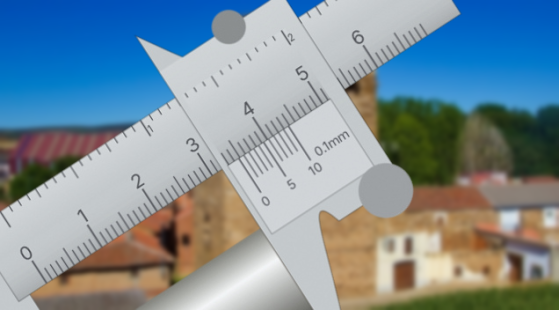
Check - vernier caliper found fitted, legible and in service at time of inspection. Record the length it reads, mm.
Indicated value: 34.8 mm
